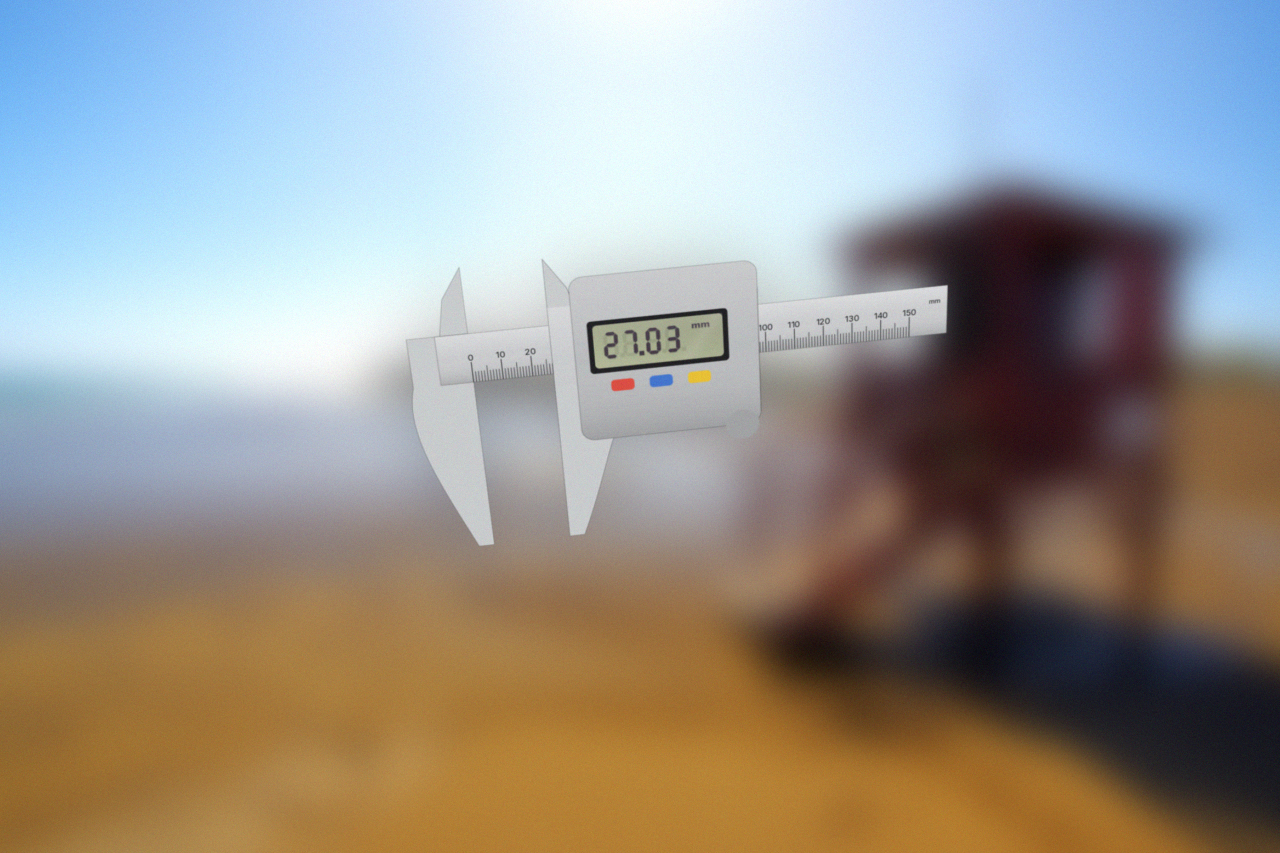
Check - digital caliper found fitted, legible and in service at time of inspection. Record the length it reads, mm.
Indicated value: 27.03 mm
